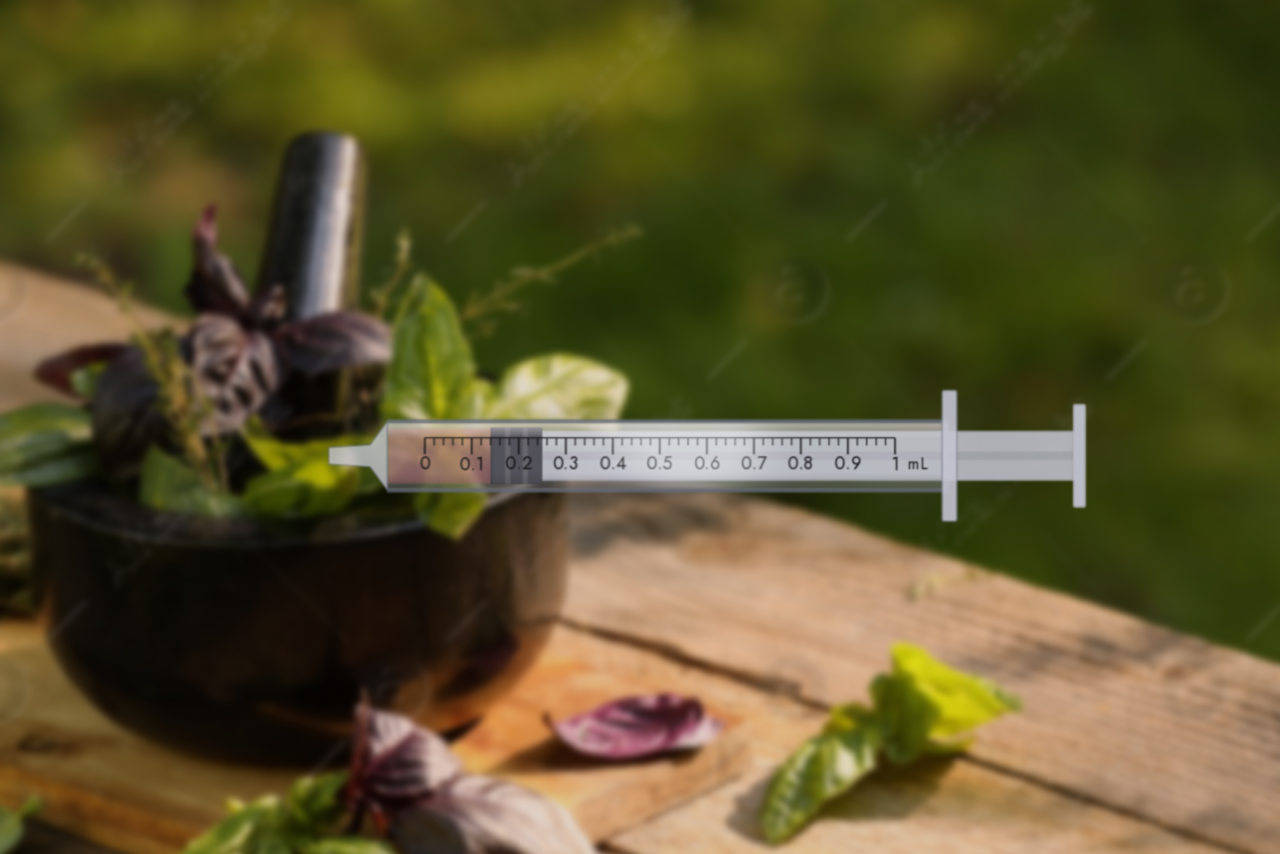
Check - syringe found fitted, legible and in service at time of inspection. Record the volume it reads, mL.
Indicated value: 0.14 mL
